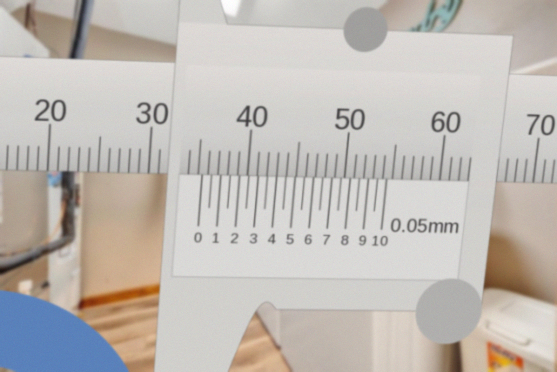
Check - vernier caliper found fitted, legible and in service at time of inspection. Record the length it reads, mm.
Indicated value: 35.4 mm
